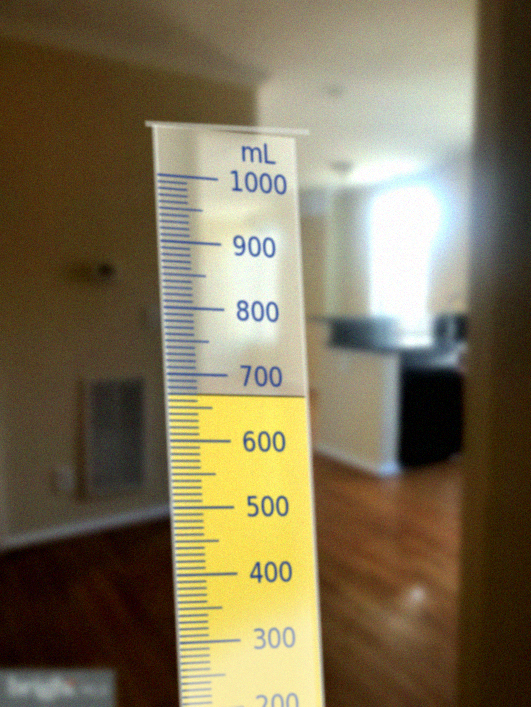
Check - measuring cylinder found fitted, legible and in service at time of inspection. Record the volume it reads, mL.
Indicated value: 670 mL
